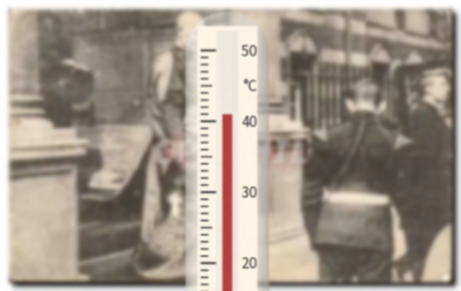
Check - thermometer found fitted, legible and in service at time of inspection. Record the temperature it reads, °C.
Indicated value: 41 °C
